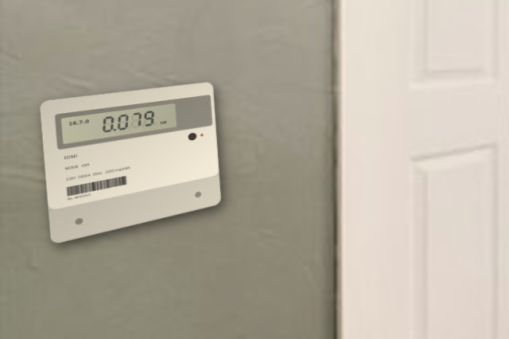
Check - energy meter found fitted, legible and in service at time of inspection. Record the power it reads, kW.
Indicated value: 0.079 kW
